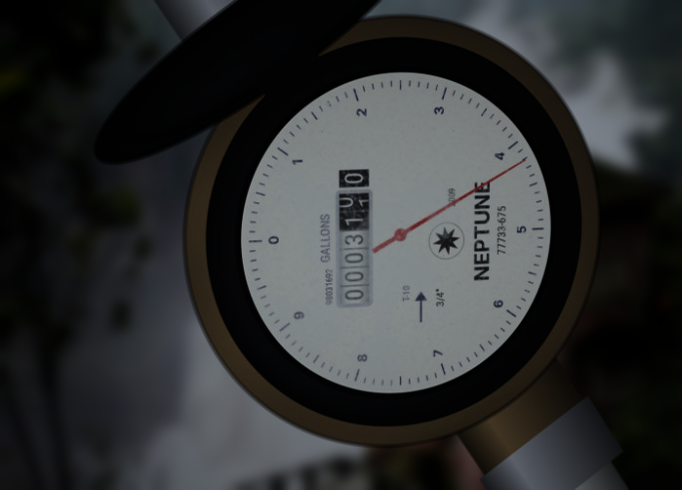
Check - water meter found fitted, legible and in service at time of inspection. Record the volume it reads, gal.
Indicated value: 3104.2 gal
